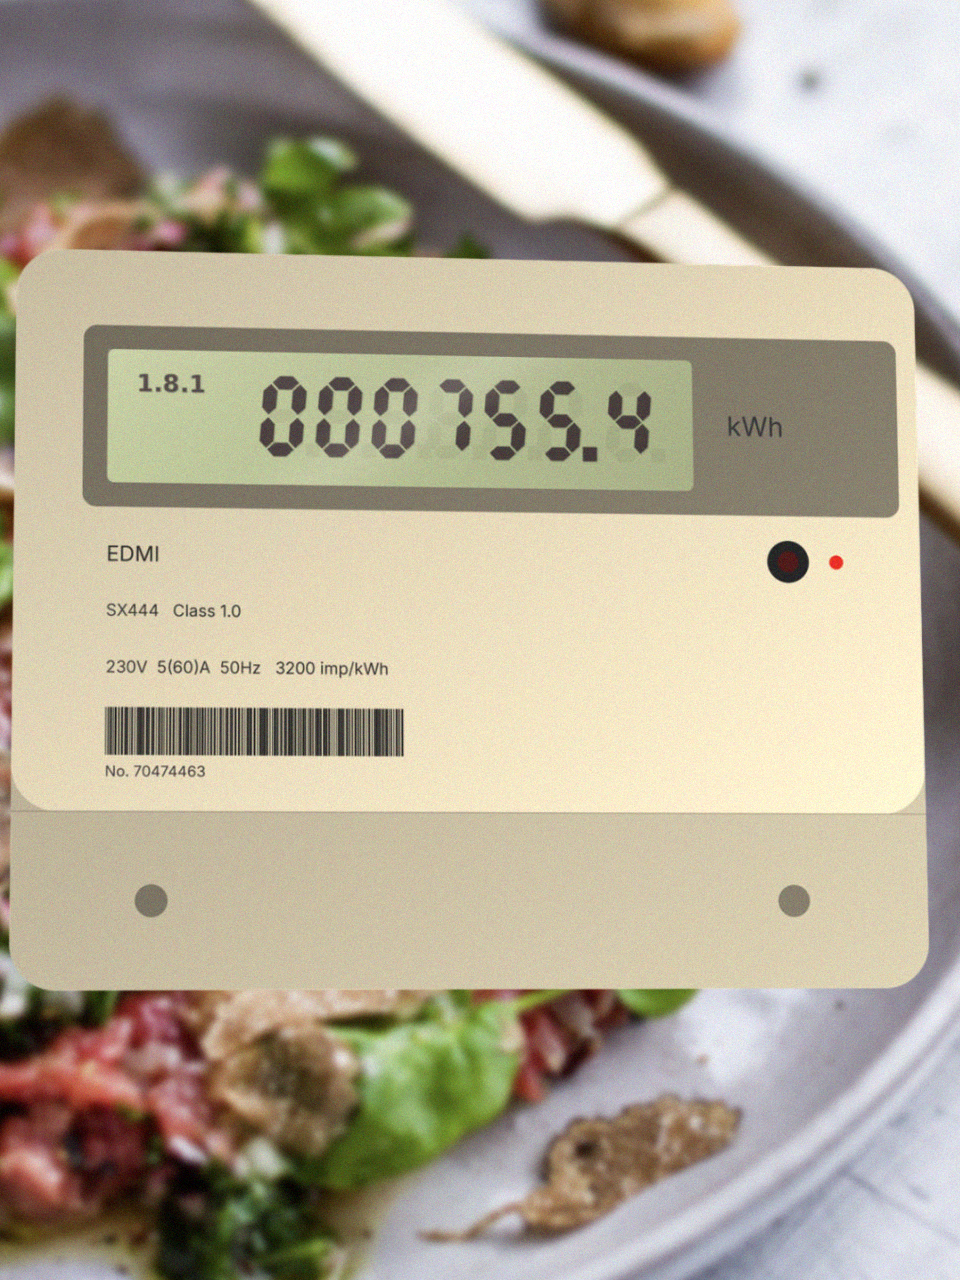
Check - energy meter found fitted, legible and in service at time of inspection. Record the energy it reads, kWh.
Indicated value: 755.4 kWh
